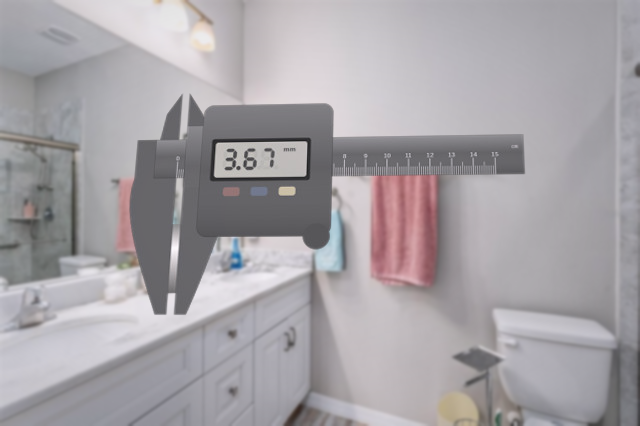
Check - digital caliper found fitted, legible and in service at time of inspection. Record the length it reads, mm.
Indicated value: 3.67 mm
